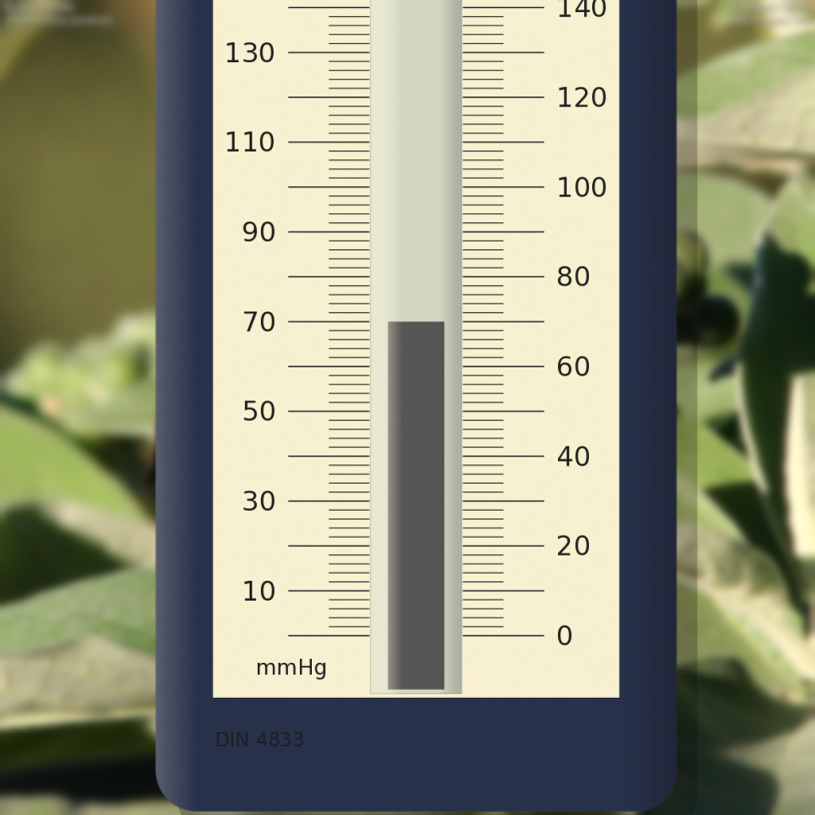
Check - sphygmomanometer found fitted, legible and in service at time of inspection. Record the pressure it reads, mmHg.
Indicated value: 70 mmHg
